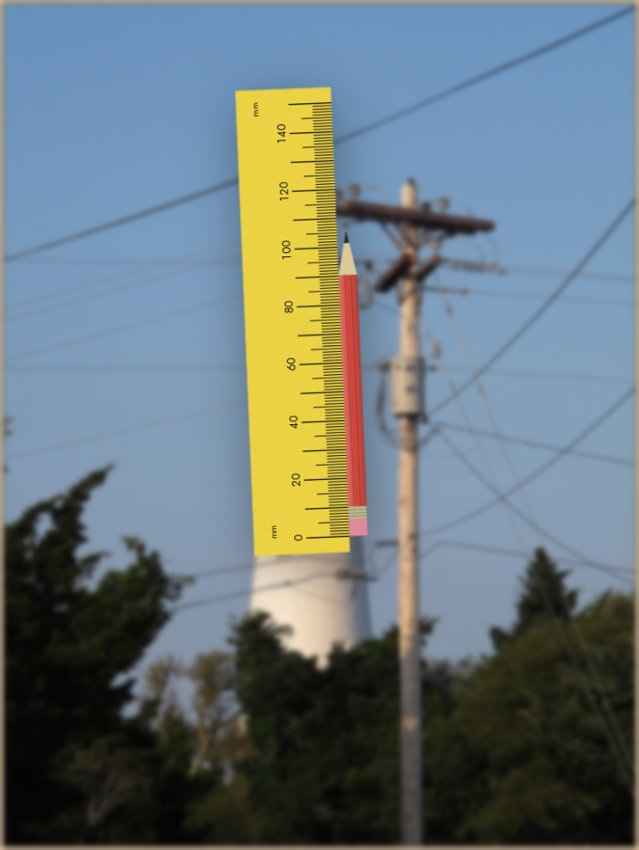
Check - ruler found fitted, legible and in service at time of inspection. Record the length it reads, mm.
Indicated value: 105 mm
